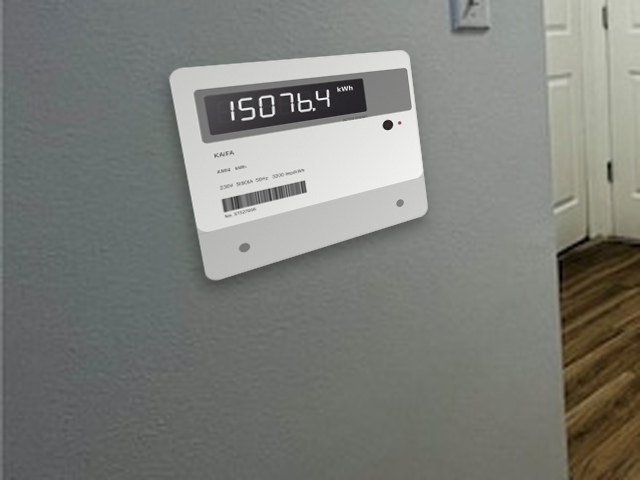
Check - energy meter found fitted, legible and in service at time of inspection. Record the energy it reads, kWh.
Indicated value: 15076.4 kWh
